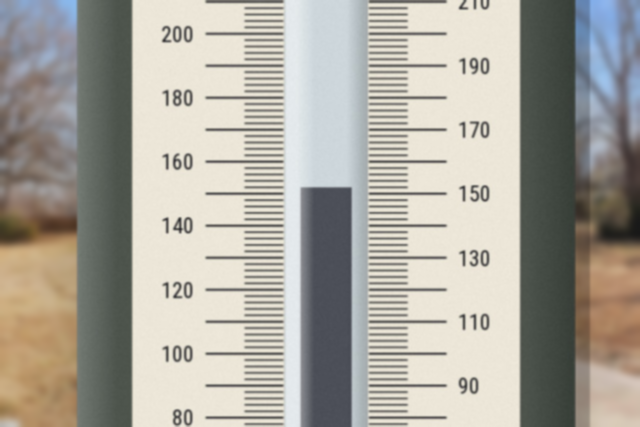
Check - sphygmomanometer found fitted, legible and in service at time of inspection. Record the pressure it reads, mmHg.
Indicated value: 152 mmHg
